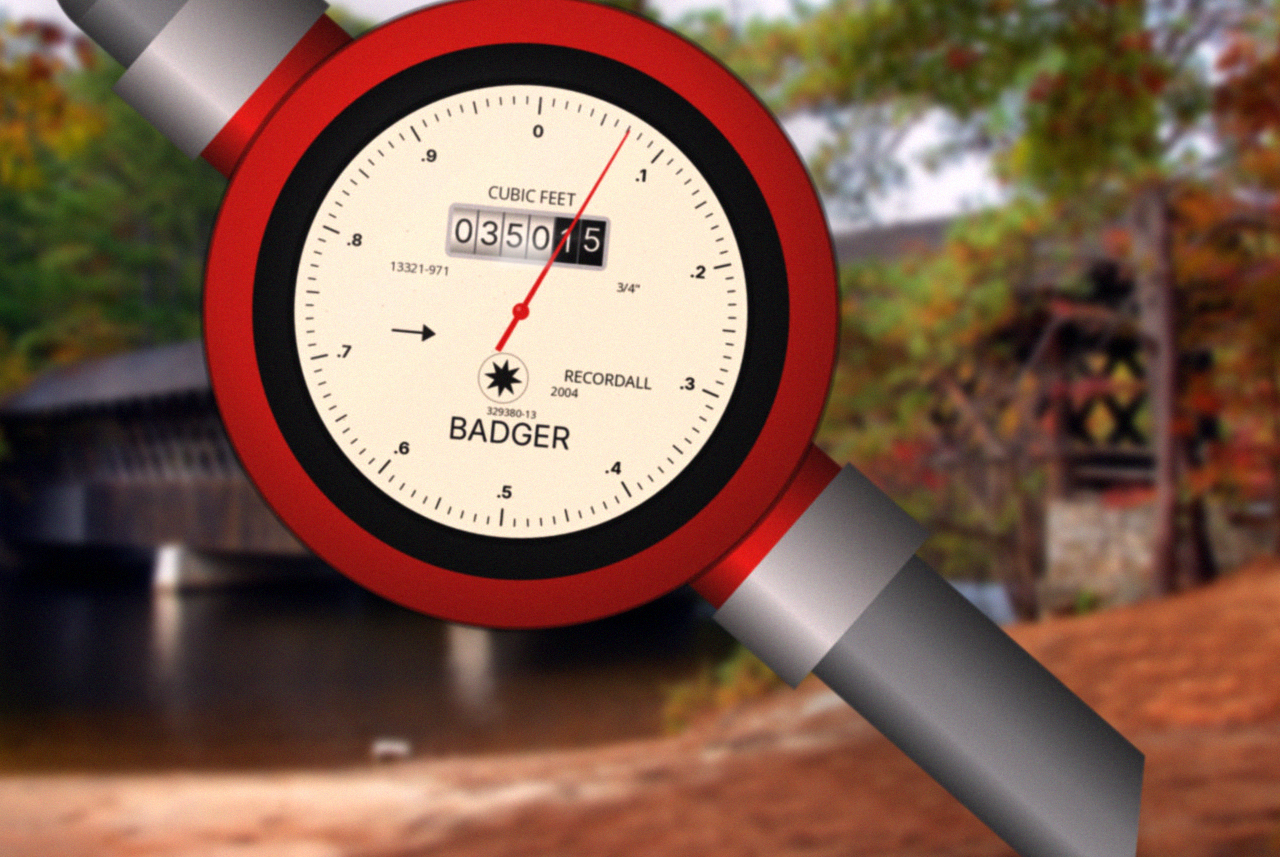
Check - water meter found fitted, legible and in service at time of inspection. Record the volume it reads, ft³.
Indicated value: 35015.07 ft³
